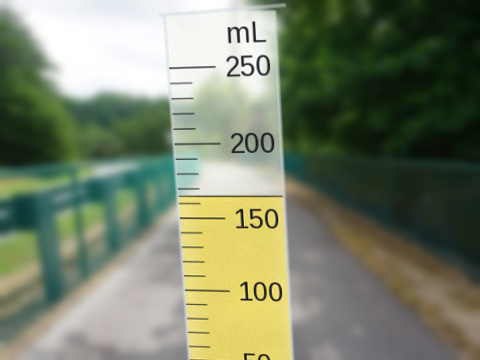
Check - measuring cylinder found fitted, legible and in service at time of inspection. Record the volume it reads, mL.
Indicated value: 165 mL
